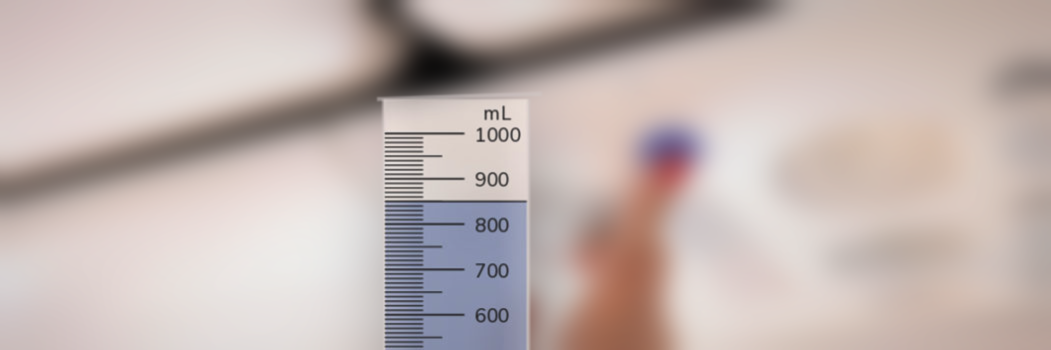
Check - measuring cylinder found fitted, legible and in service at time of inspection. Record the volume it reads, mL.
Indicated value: 850 mL
